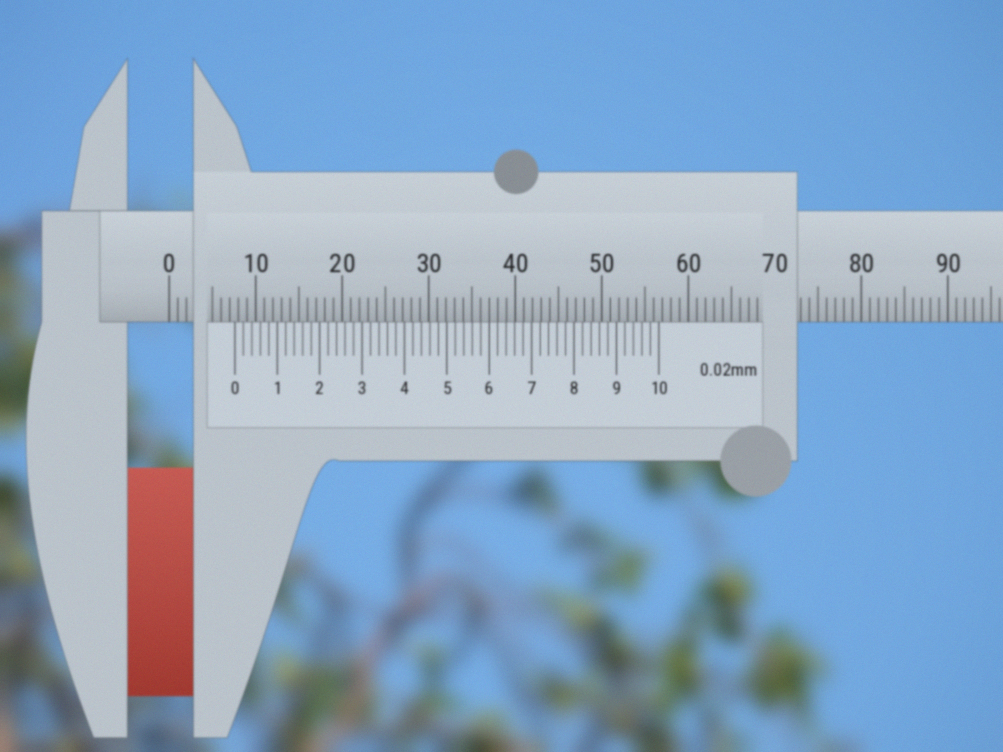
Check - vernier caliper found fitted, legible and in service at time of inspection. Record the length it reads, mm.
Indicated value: 7.6 mm
